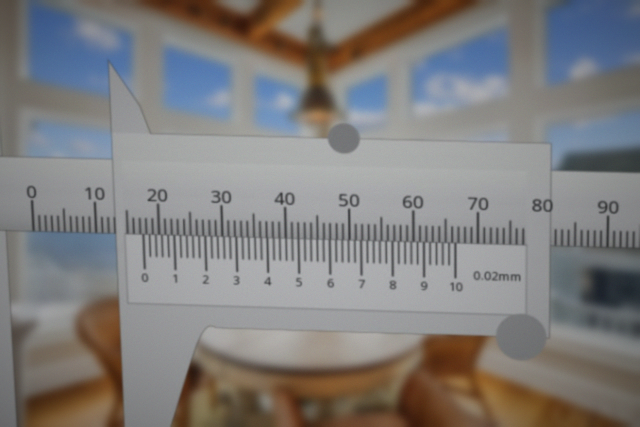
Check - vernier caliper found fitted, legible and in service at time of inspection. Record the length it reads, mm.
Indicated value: 17.5 mm
